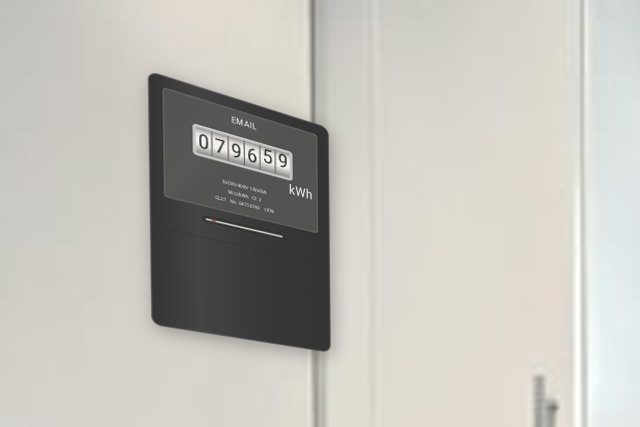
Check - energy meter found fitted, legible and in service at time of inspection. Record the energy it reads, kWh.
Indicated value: 79659 kWh
